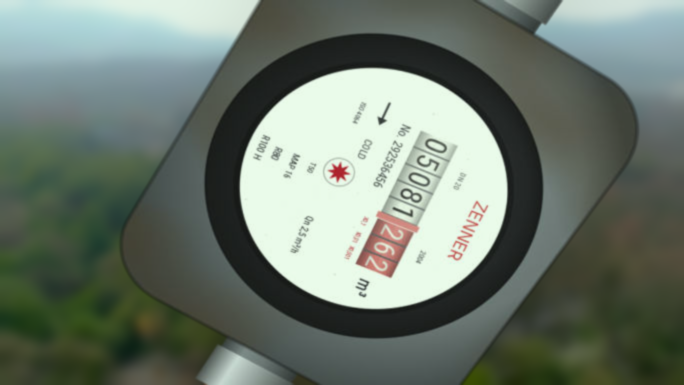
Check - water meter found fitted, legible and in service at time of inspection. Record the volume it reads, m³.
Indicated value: 5081.262 m³
